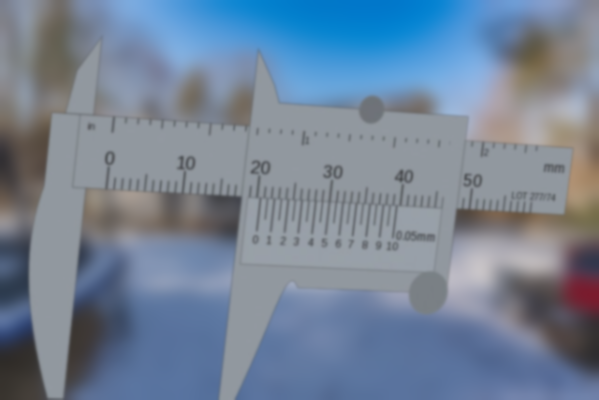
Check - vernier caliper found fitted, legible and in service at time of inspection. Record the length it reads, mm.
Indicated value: 20.5 mm
